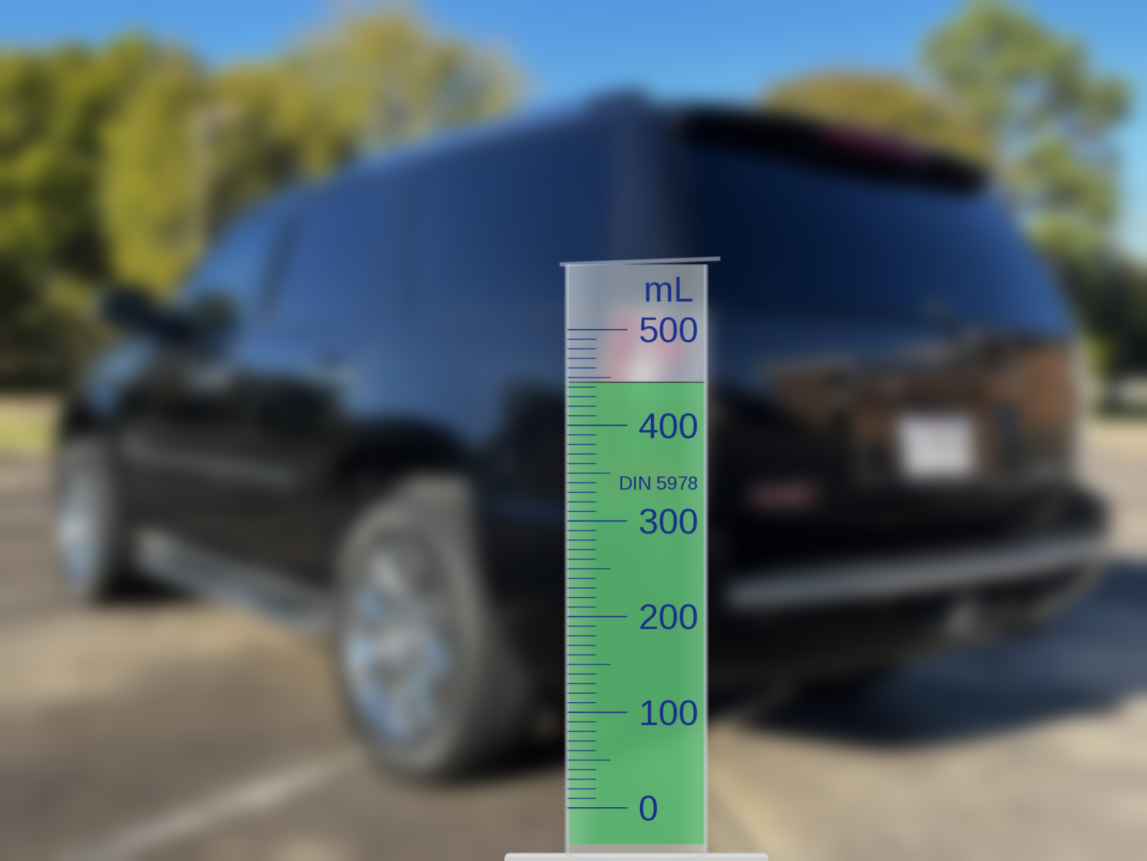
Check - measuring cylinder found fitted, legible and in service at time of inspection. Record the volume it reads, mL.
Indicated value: 445 mL
